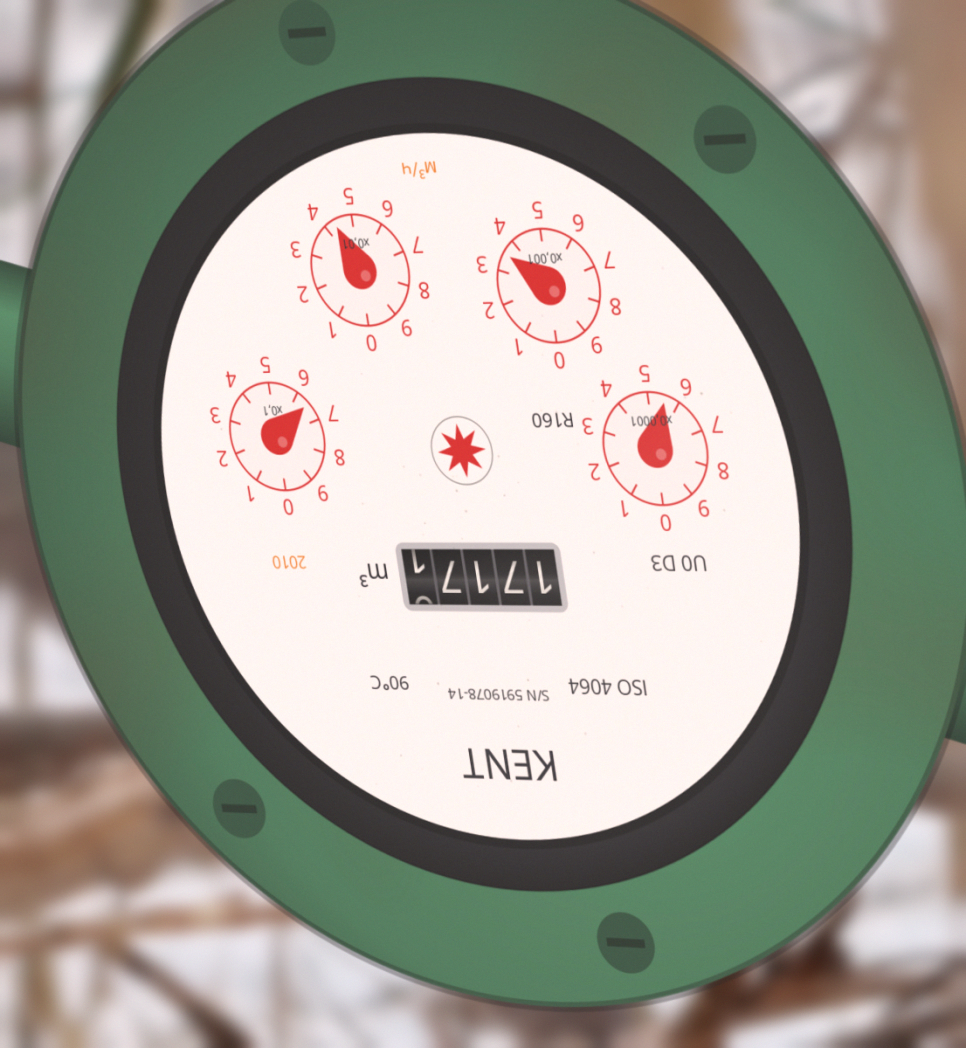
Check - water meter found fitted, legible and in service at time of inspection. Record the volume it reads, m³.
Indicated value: 17170.6435 m³
